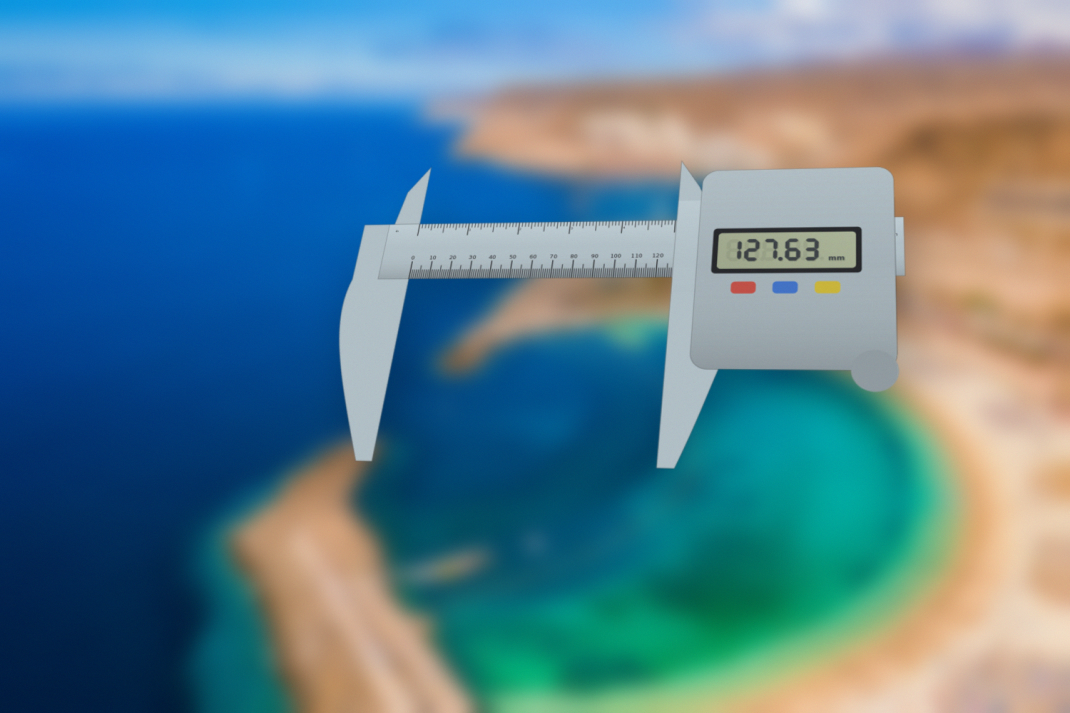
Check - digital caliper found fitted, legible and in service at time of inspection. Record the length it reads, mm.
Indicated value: 127.63 mm
